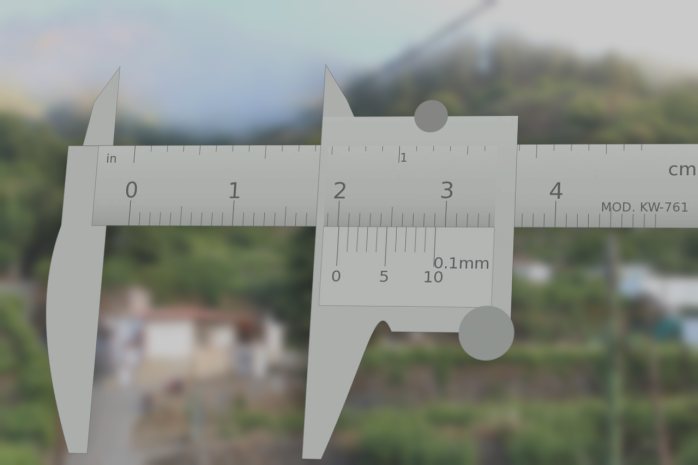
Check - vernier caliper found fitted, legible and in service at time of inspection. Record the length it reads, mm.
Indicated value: 20.1 mm
